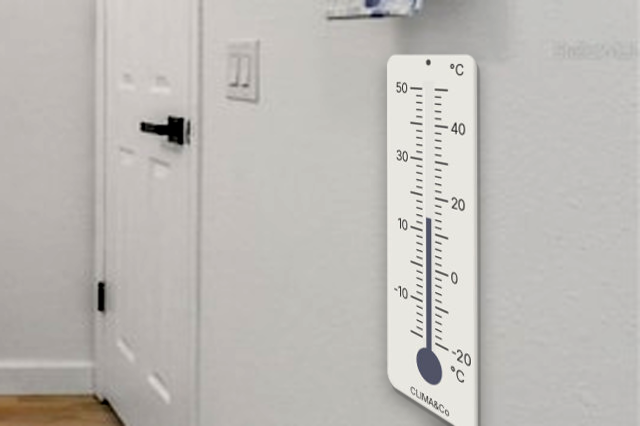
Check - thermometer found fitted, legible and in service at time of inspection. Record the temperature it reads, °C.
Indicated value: 14 °C
